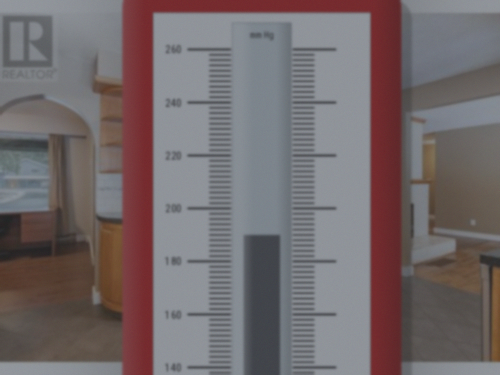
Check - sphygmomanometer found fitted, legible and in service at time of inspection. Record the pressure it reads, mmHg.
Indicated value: 190 mmHg
